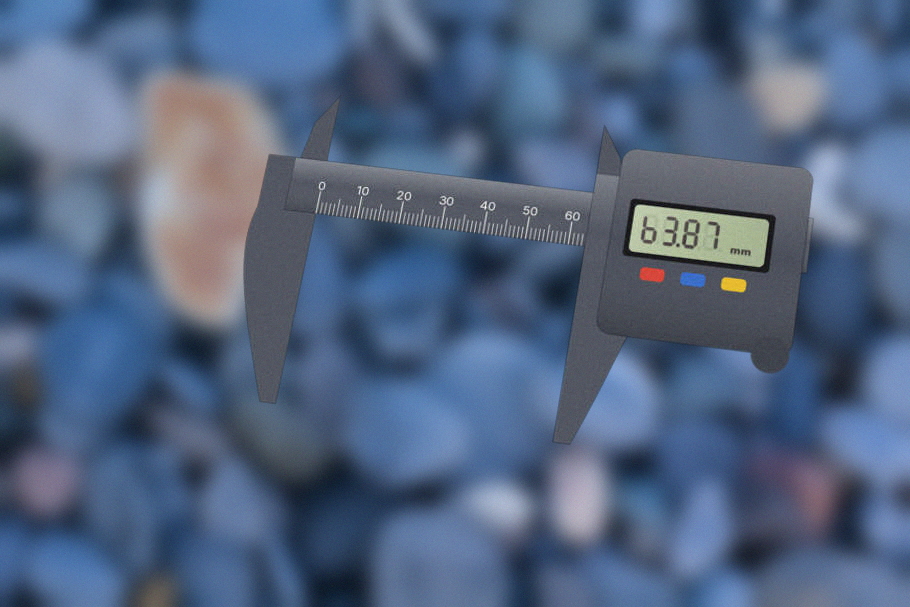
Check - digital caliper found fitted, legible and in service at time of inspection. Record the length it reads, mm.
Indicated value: 63.87 mm
